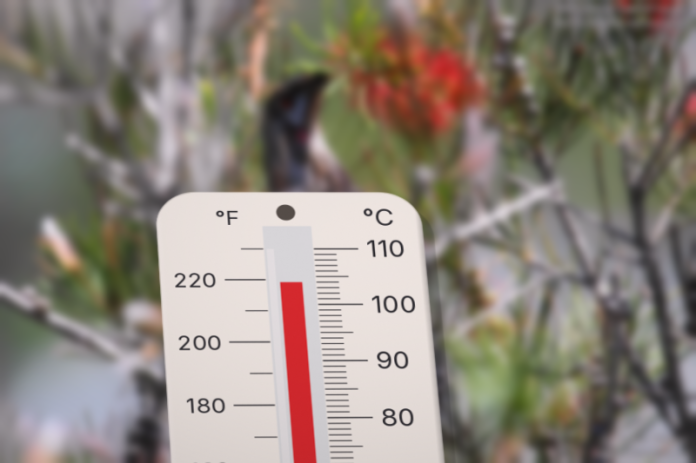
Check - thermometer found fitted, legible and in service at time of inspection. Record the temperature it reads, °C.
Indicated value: 104 °C
